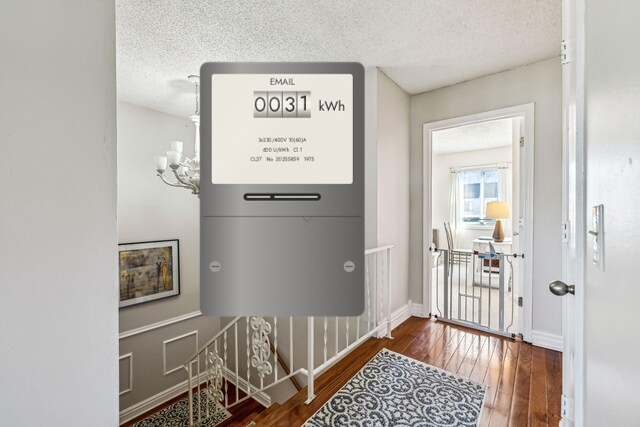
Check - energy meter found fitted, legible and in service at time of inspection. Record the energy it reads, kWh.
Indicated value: 31 kWh
